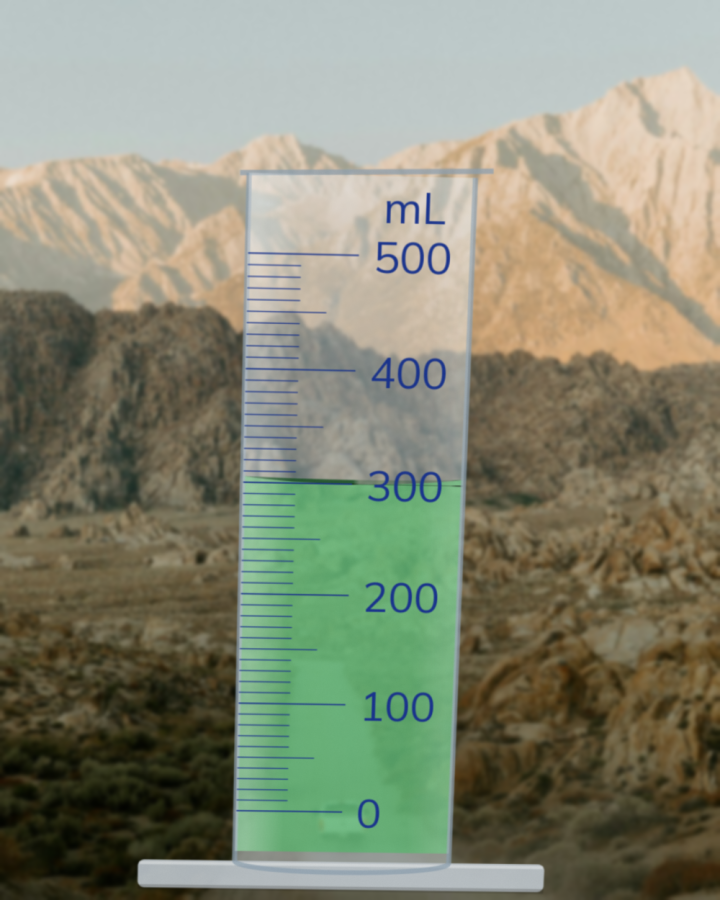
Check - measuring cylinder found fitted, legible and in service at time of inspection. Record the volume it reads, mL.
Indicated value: 300 mL
